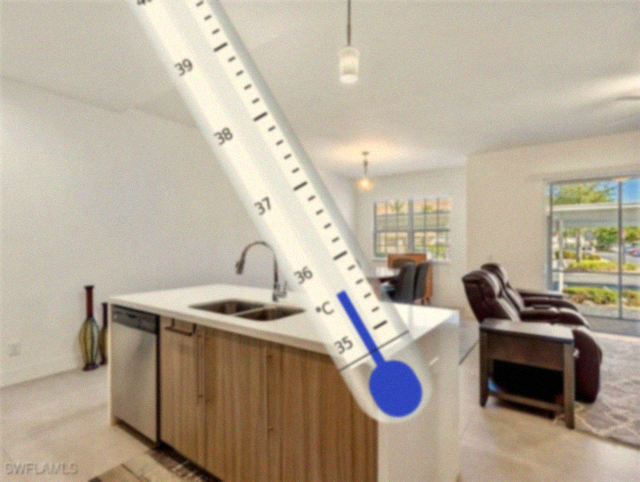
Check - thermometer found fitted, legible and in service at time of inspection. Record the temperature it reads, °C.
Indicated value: 35.6 °C
